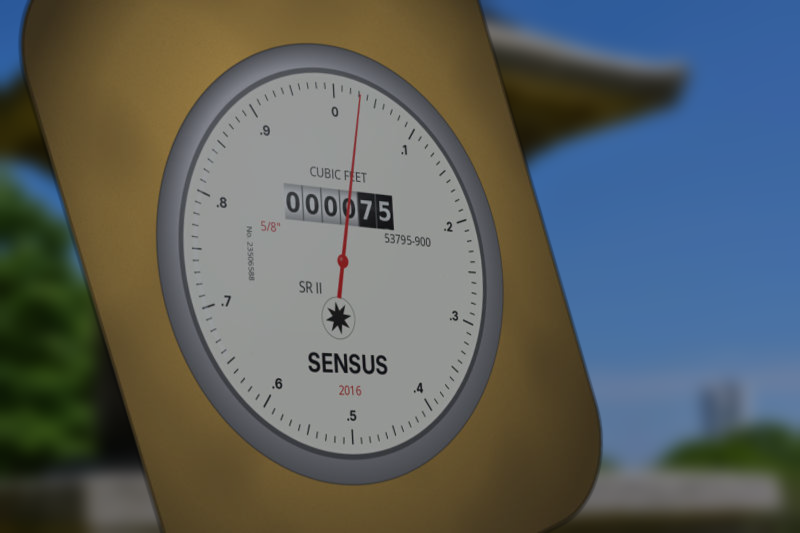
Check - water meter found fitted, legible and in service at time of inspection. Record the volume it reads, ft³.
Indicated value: 75.03 ft³
